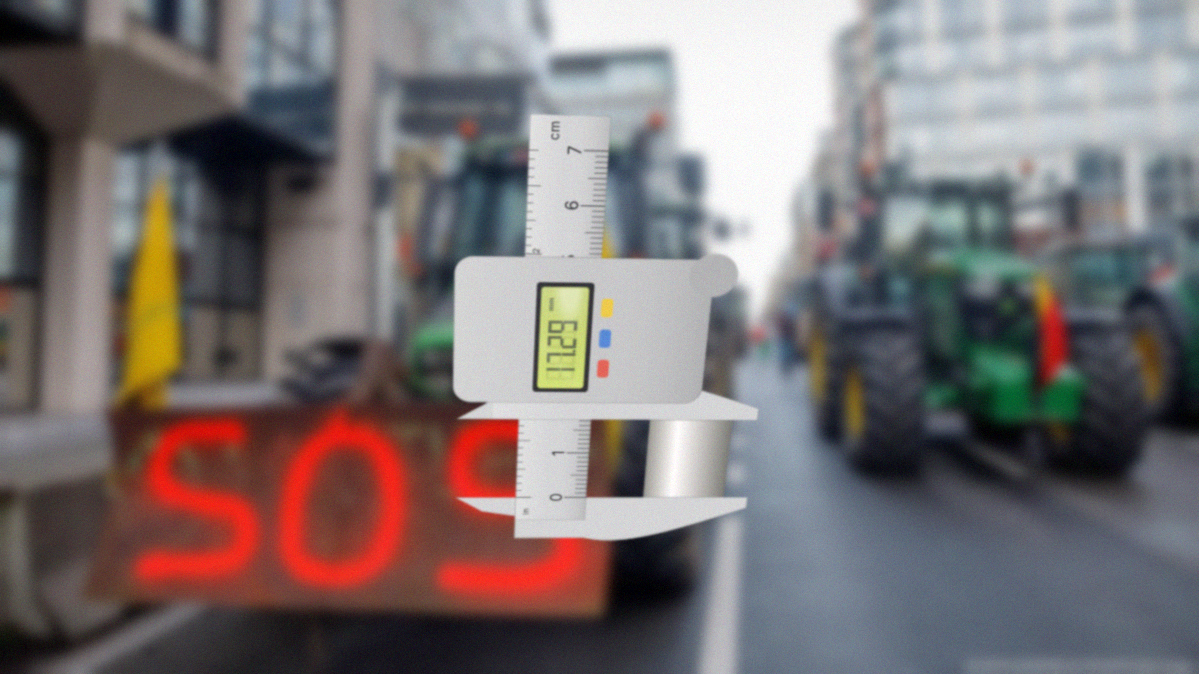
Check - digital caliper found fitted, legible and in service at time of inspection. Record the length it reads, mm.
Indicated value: 17.29 mm
